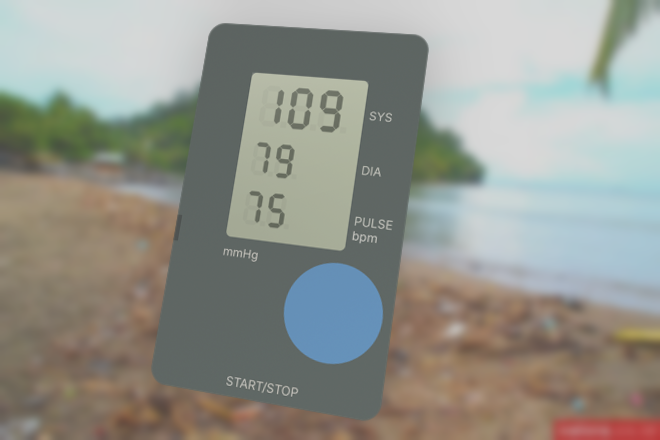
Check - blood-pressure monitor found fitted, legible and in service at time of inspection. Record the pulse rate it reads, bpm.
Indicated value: 75 bpm
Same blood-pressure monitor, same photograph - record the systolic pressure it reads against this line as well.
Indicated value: 109 mmHg
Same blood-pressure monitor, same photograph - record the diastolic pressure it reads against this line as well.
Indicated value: 79 mmHg
